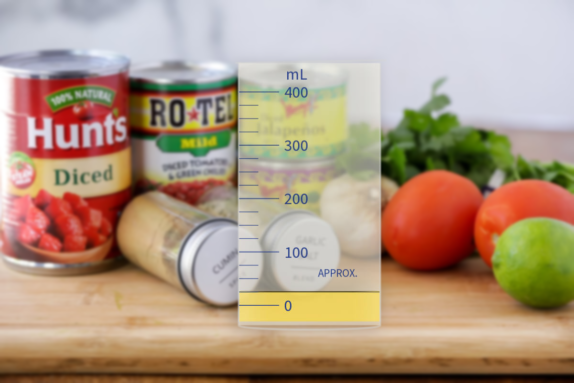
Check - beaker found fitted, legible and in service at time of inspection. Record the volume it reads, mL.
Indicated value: 25 mL
